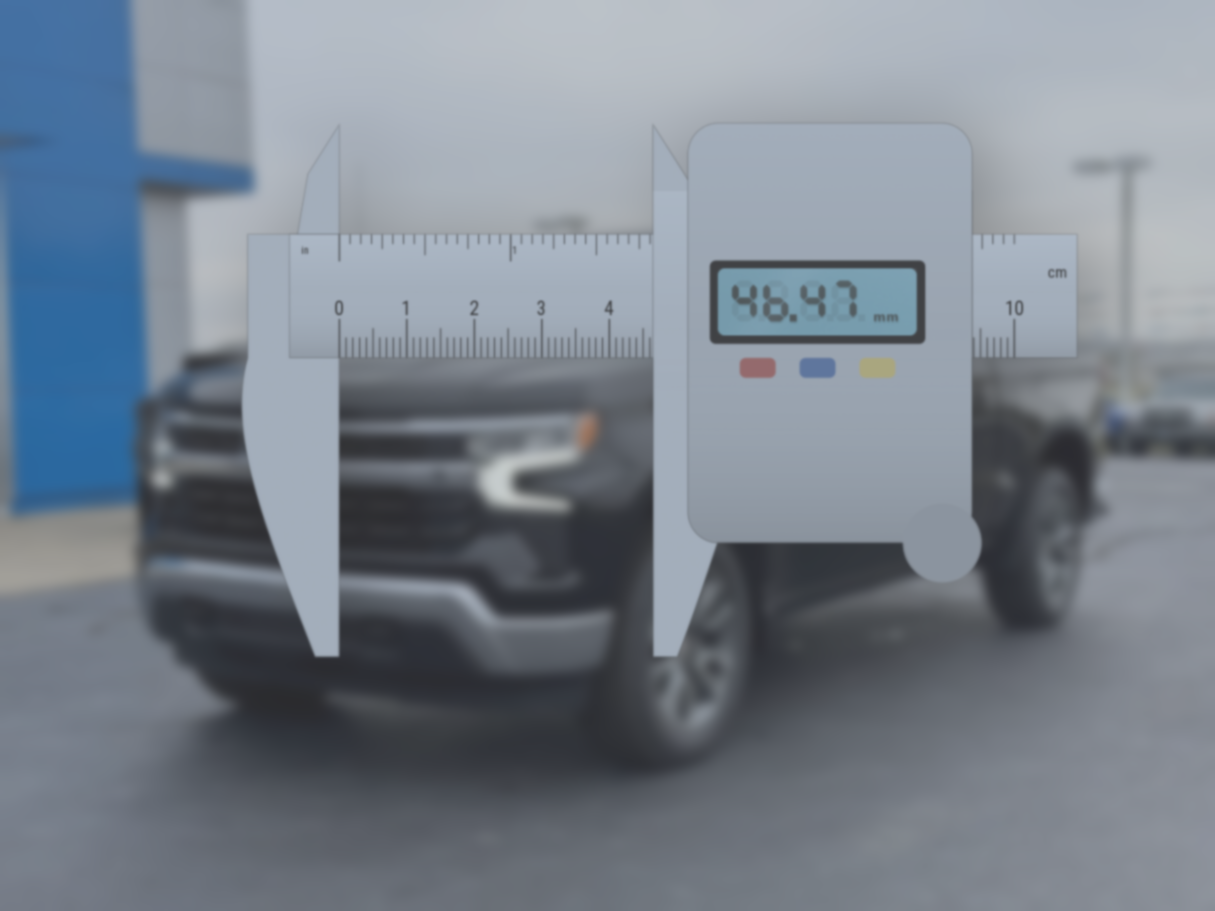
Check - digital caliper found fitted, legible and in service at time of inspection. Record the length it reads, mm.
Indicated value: 46.47 mm
